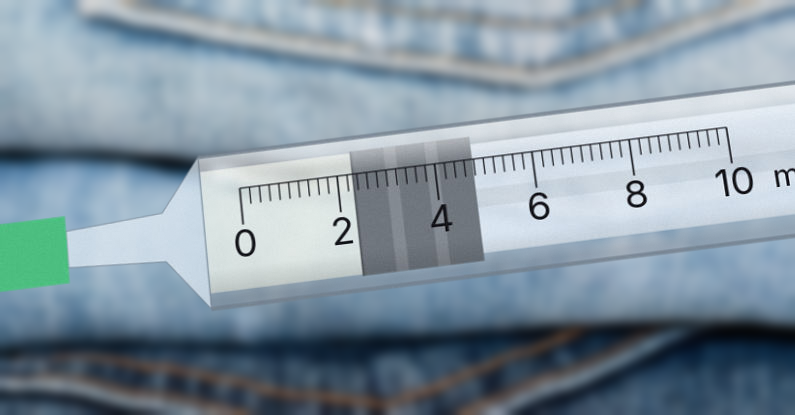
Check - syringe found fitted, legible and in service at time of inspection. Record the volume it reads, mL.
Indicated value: 2.3 mL
